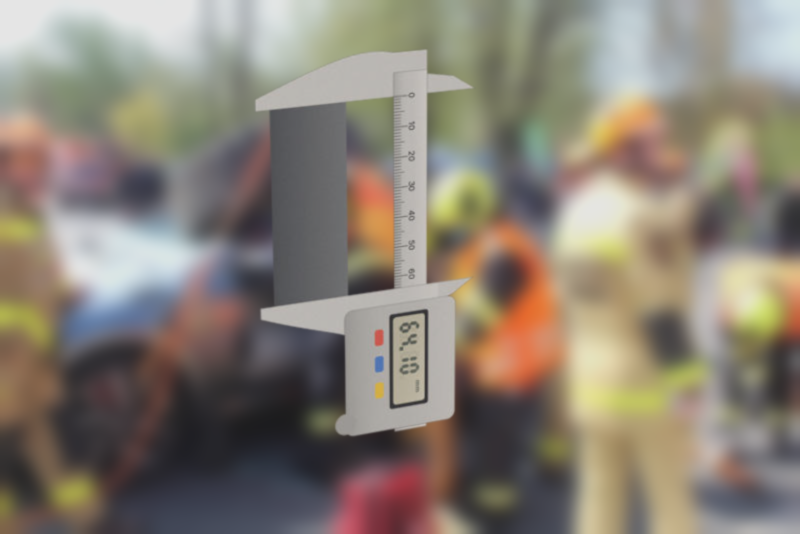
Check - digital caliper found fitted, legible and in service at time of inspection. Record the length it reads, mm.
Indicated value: 64.10 mm
